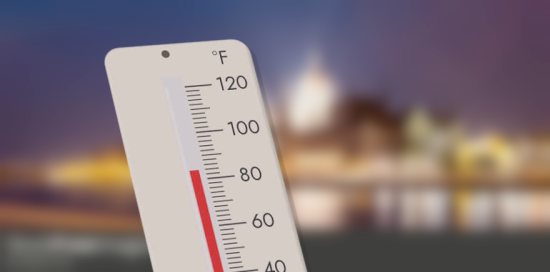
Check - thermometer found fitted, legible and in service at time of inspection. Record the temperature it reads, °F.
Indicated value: 84 °F
